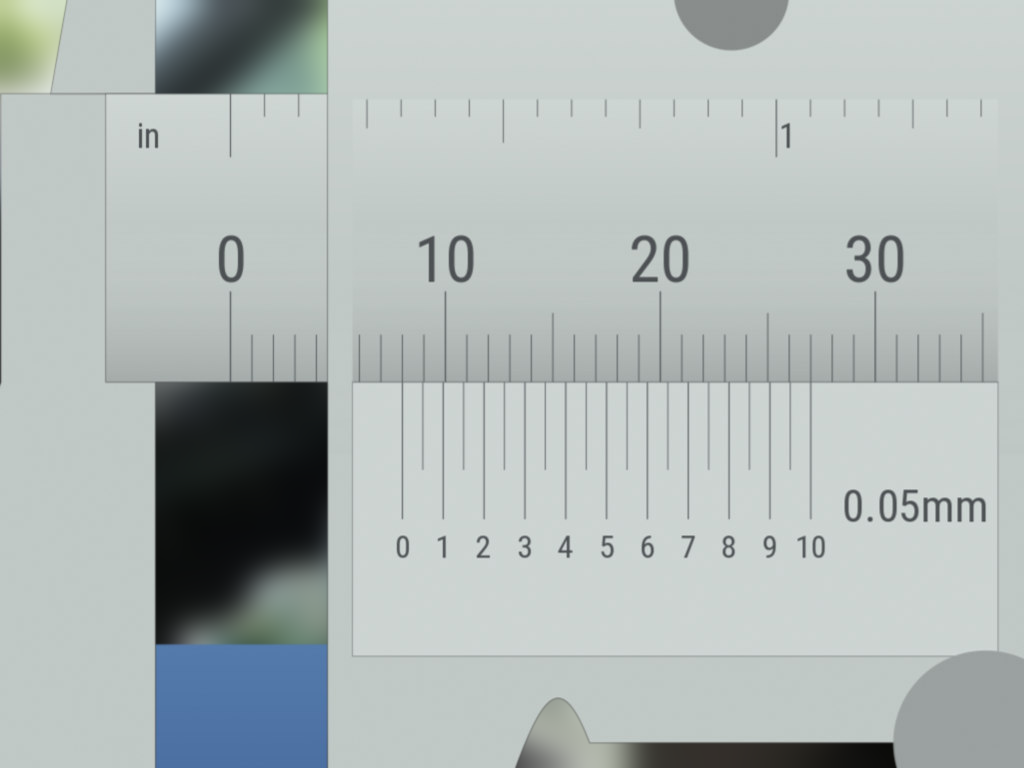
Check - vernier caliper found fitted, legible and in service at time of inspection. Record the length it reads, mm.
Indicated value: 8.0 mm
